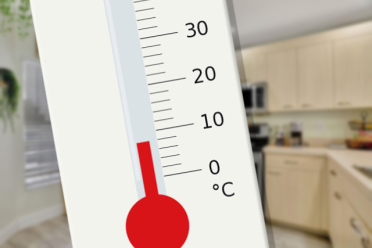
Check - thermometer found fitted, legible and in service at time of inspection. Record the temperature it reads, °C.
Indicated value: 8 °C
